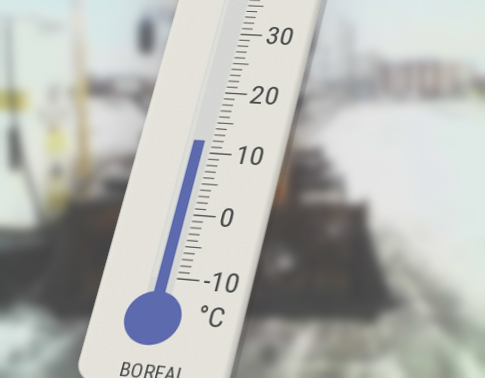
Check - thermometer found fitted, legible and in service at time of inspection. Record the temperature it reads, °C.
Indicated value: 12 °C
